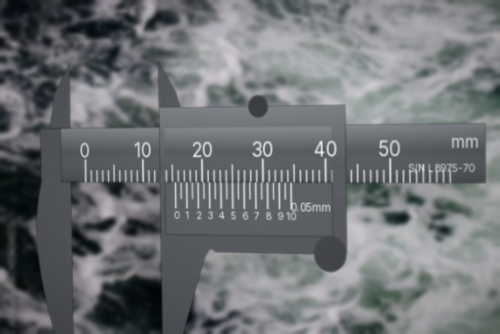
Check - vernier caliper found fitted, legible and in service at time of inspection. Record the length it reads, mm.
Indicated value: 15.5 mm
